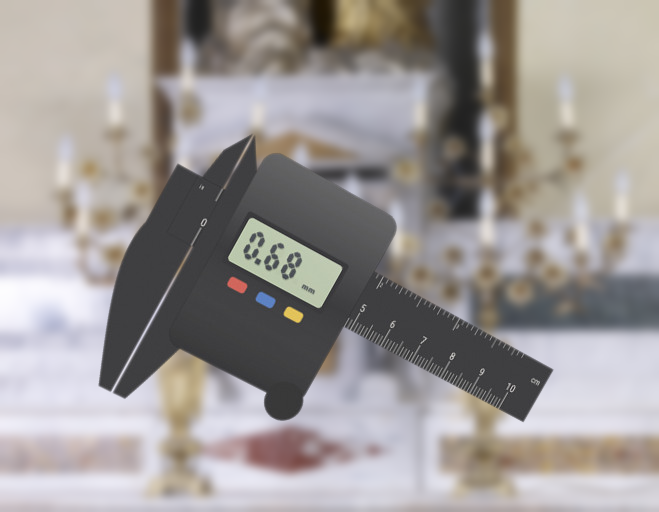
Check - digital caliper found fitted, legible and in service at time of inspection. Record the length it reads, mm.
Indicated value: 0.68 mm
